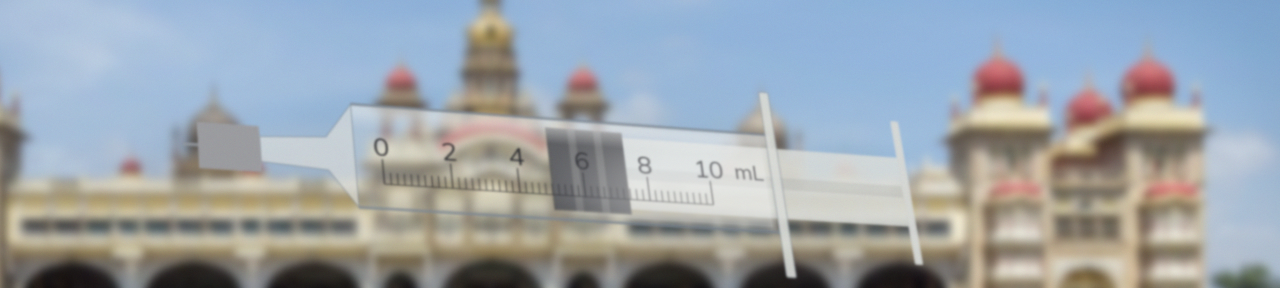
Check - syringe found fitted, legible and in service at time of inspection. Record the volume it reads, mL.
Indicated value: 5 mL
